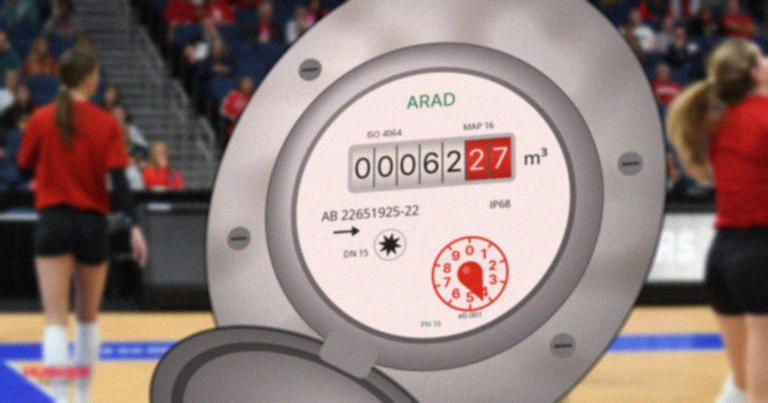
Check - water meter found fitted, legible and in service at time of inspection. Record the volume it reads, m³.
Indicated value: 62.274 m³
